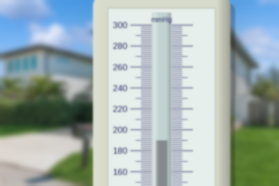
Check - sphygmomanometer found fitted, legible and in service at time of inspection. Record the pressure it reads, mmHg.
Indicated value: 190 mmHg
